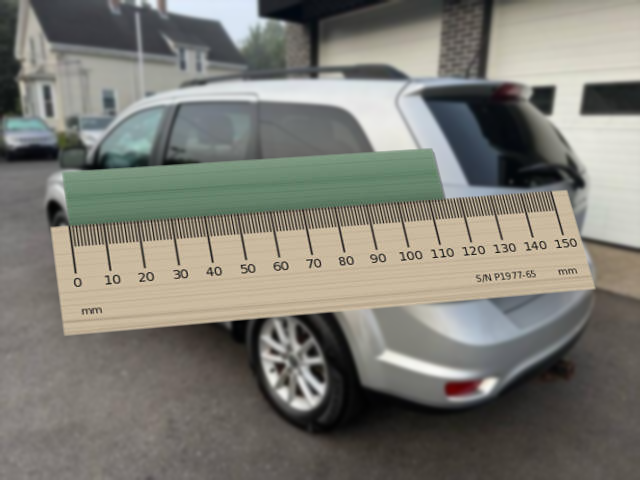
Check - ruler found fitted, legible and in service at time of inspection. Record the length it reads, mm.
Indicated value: 115 mm
